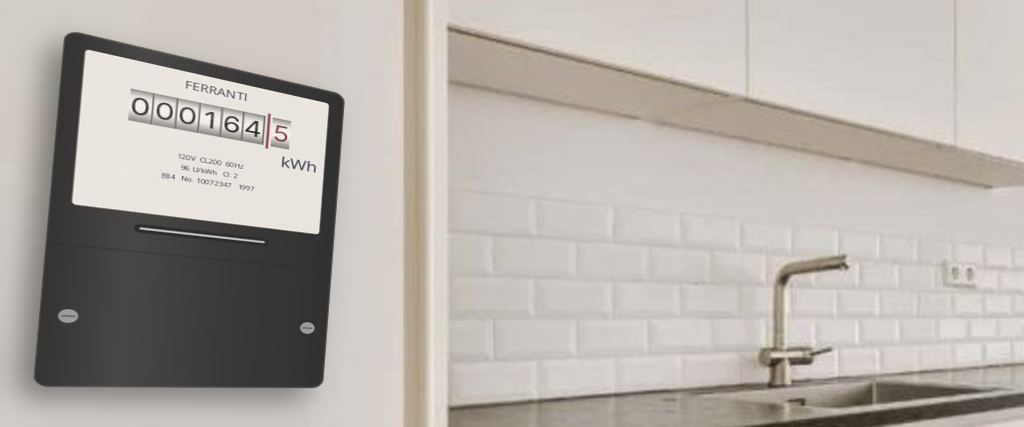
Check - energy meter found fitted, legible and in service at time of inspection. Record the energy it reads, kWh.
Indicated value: 164.5 kWh
